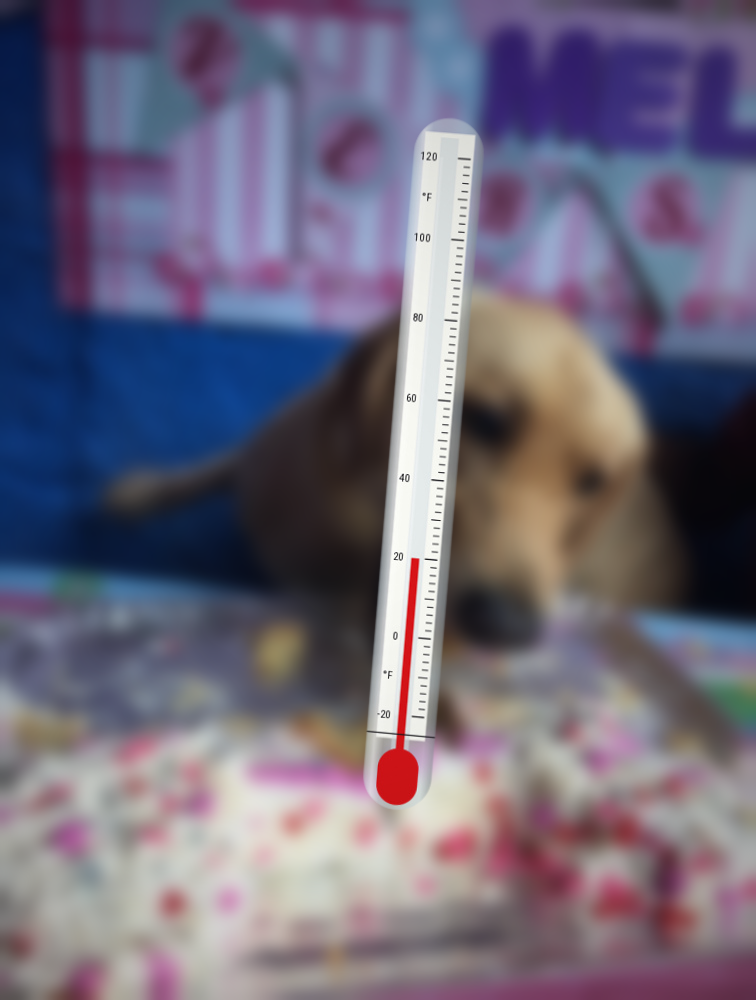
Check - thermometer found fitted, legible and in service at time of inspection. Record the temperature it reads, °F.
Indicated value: 20 °F
